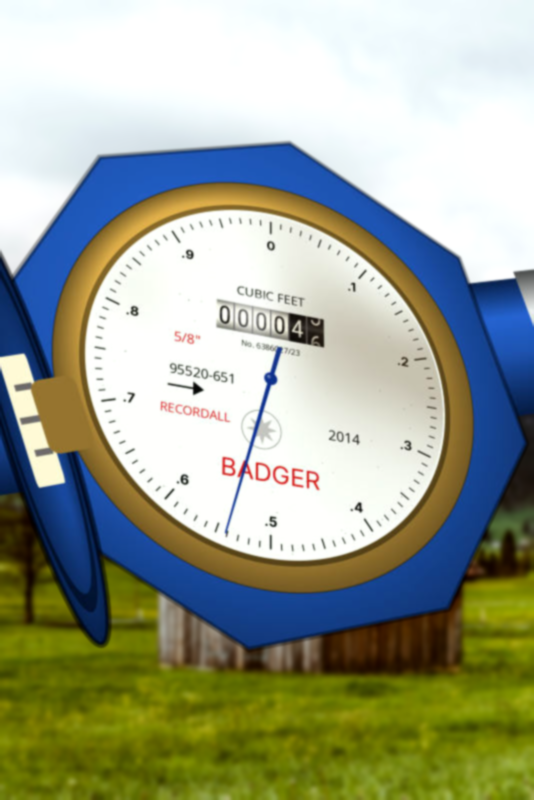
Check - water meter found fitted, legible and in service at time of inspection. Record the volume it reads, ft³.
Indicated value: 45.54 ft³
